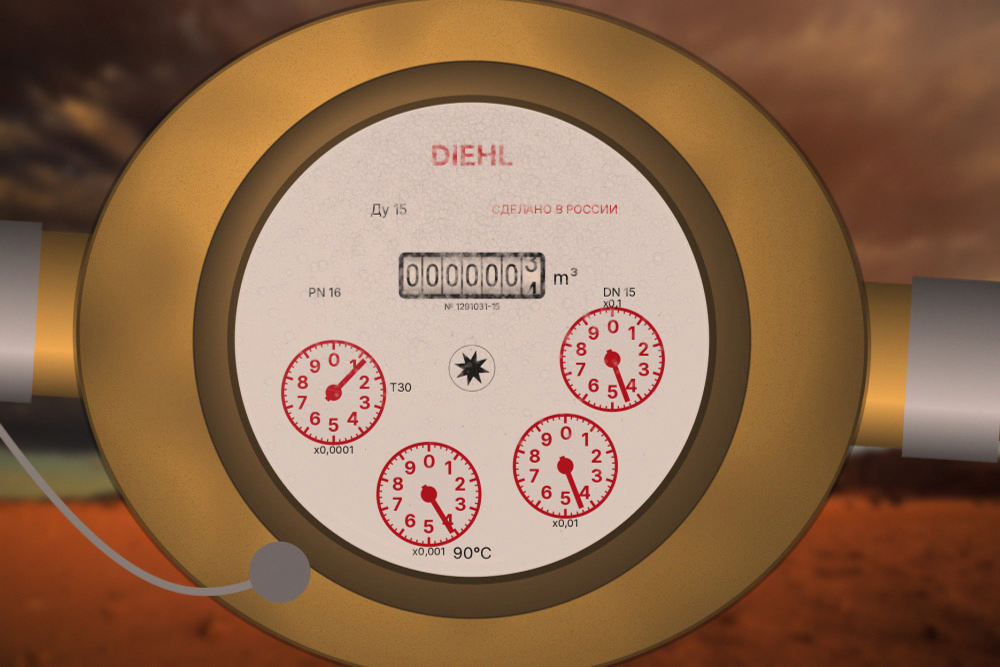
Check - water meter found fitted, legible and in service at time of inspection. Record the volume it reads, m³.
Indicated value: 3.4441 m³
